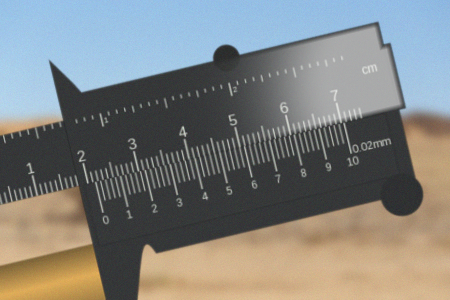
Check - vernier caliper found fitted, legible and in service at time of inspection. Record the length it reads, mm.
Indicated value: 21.5 mm
